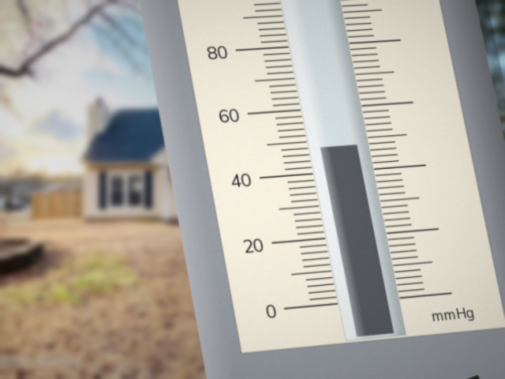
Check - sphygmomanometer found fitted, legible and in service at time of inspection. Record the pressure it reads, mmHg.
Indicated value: 48 mmHg
